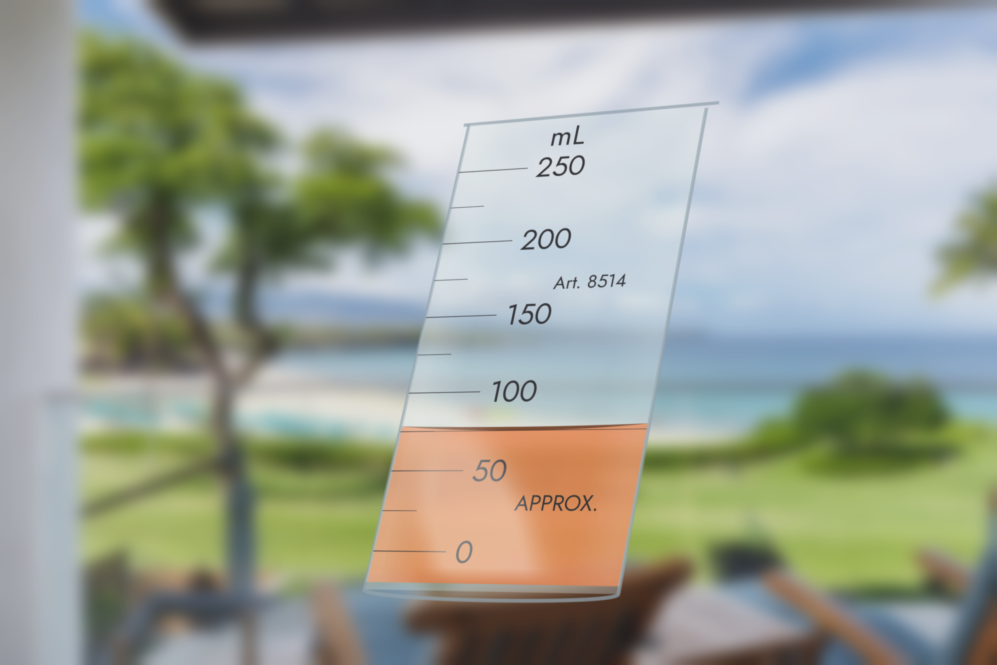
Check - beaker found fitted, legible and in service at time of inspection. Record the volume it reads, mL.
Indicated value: 75 mL
